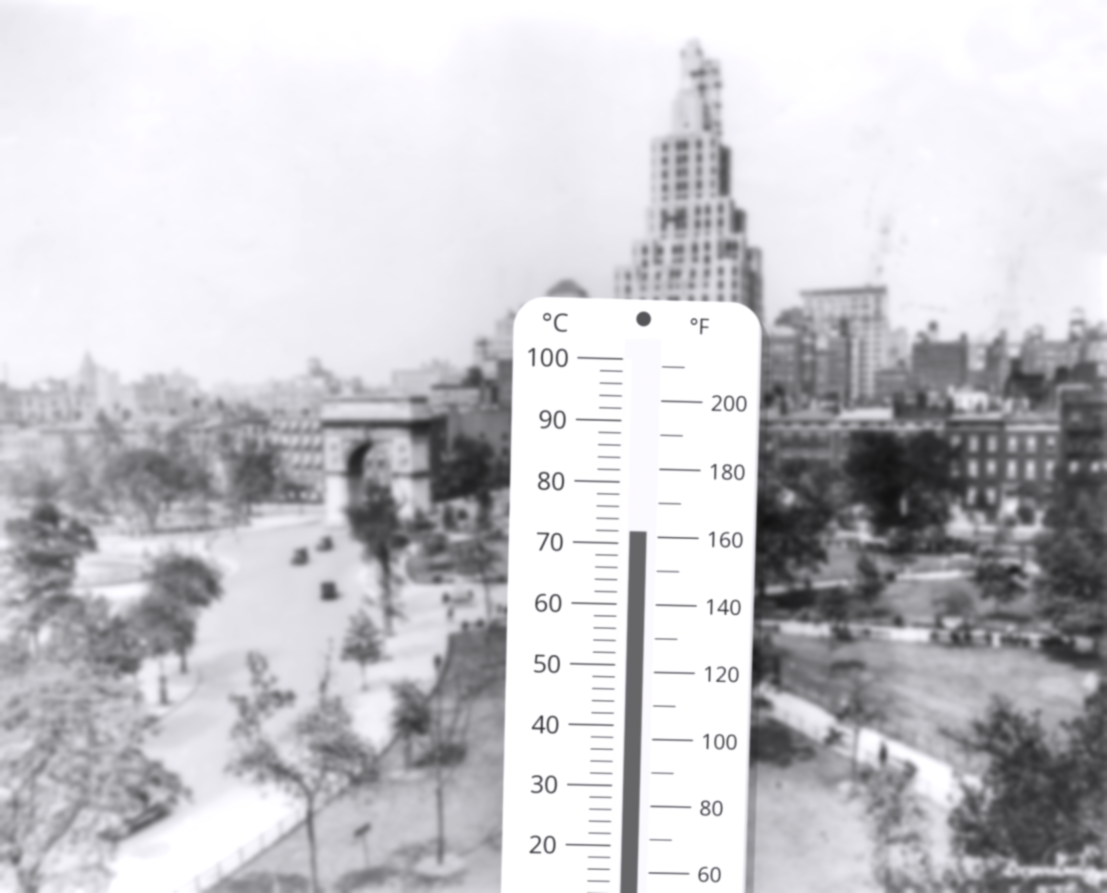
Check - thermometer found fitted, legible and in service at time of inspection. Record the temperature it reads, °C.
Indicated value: 72 °C
